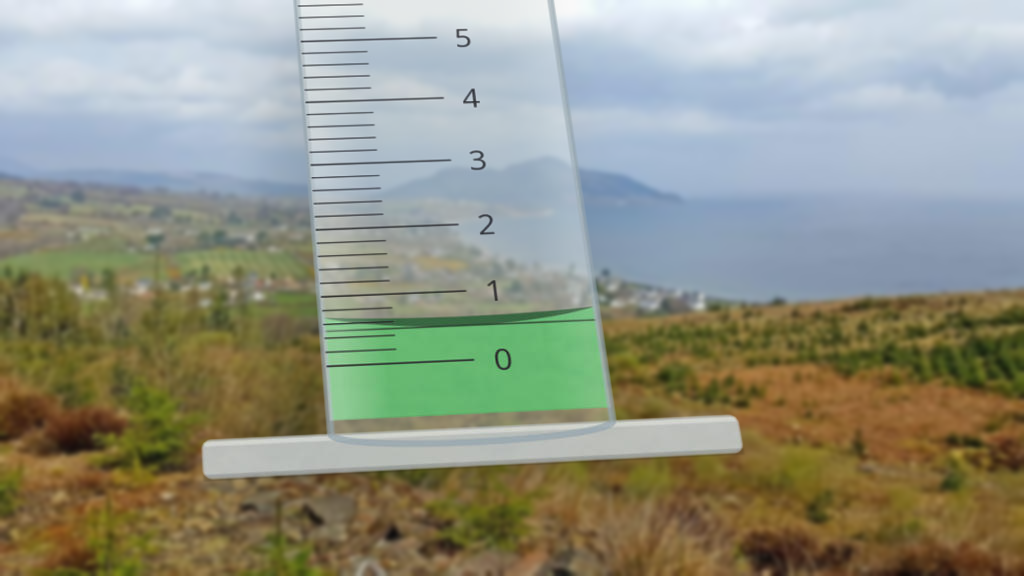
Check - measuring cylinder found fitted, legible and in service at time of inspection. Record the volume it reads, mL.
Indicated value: 0.5 mL
